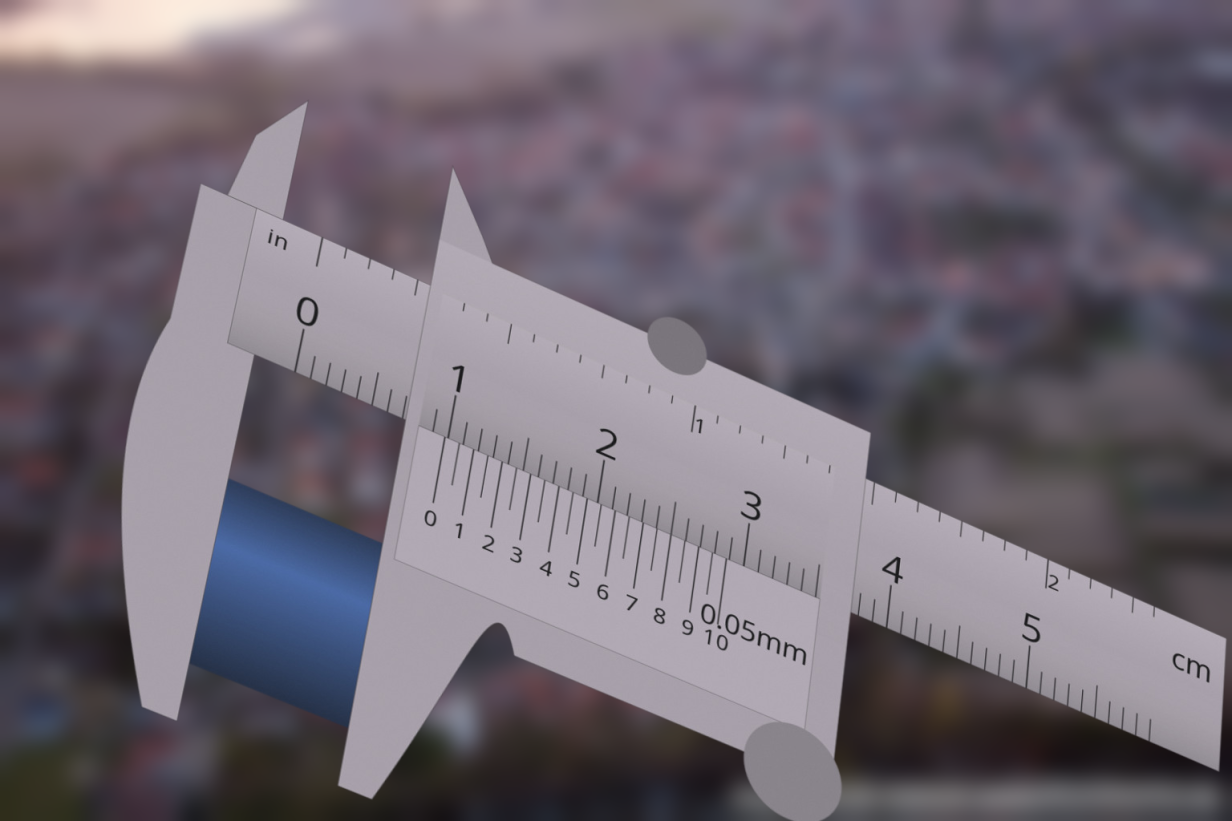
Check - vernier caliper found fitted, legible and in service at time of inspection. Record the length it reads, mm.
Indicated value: 9.8 mm
